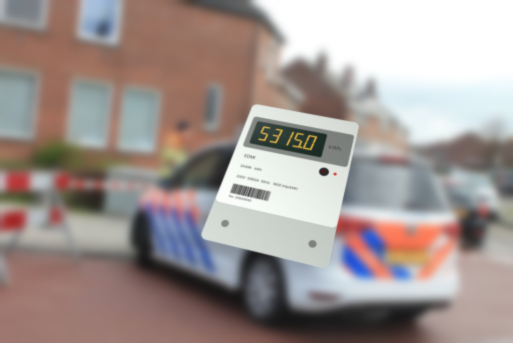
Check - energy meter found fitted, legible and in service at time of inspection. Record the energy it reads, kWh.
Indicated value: 5315.0 kWh
